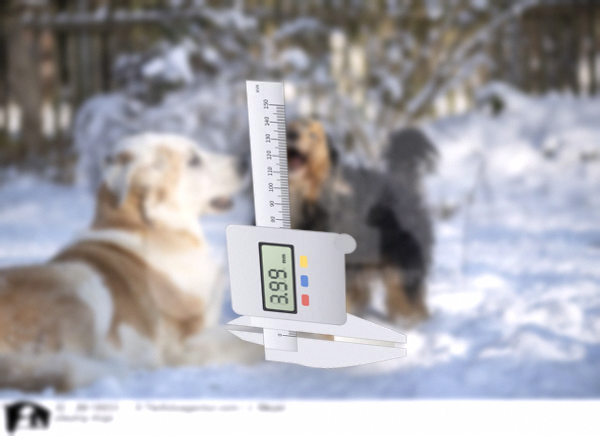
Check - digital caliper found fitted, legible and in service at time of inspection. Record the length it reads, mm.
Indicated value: 3.99 mm
